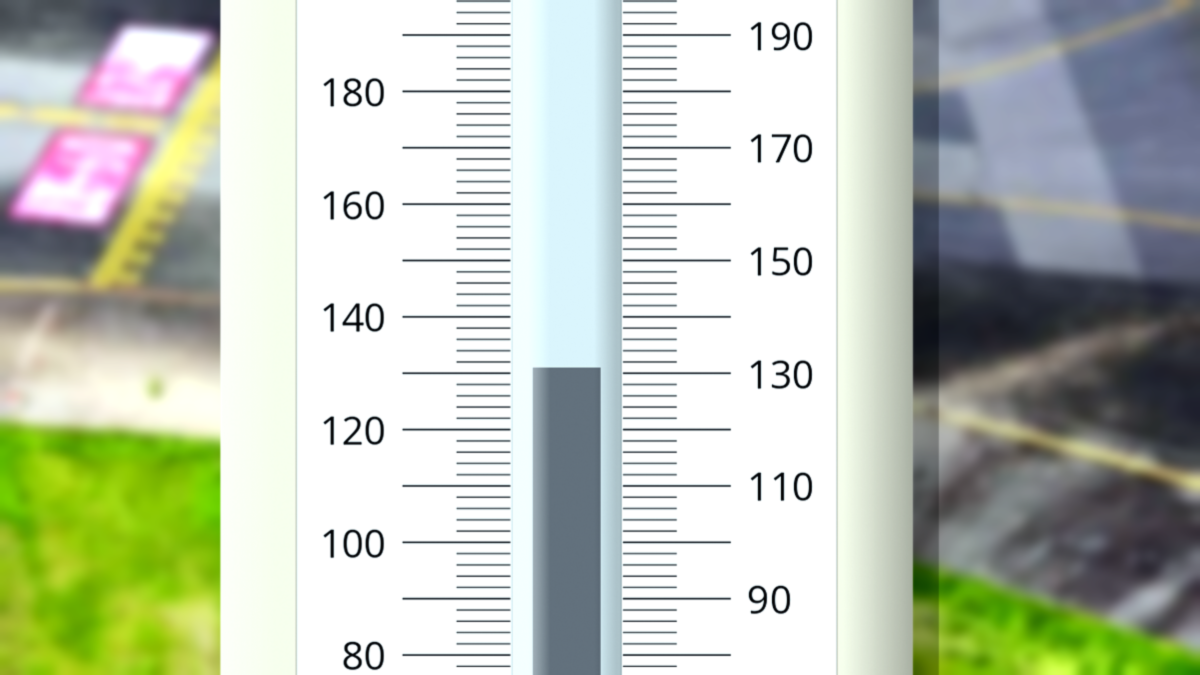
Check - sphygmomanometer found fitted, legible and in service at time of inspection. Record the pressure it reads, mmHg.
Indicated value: 131 mmHg
